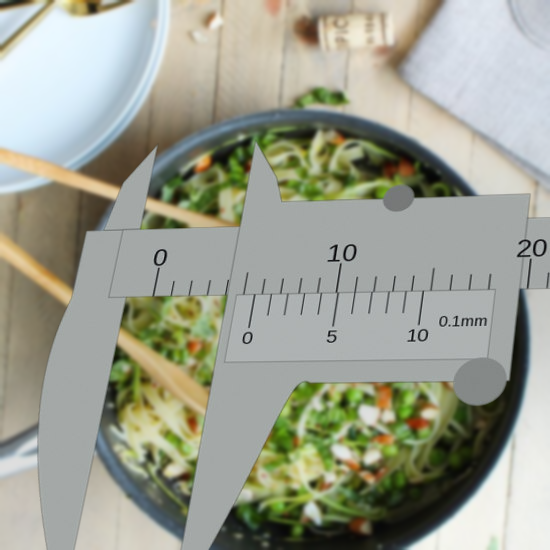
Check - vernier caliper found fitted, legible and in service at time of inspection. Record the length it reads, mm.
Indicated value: 5.6 mm
